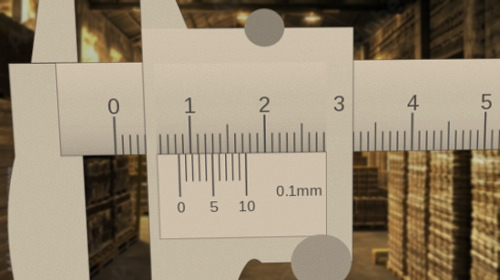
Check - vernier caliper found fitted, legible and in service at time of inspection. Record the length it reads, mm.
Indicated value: 8.4 mm
